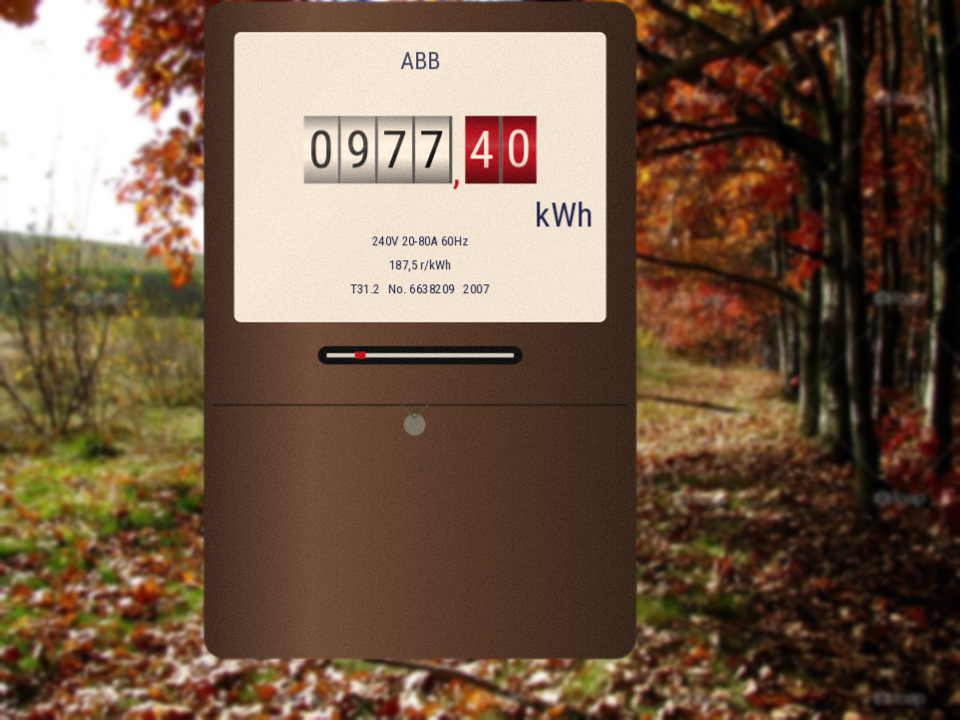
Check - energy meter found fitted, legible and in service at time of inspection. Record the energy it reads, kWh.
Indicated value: 977.40 kWh
